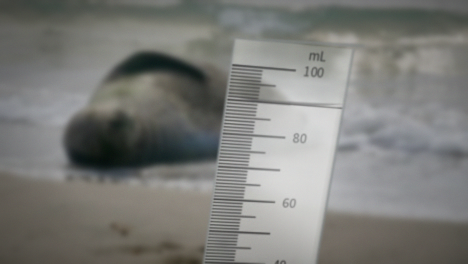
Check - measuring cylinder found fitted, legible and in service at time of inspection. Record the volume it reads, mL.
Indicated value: 90 mL
